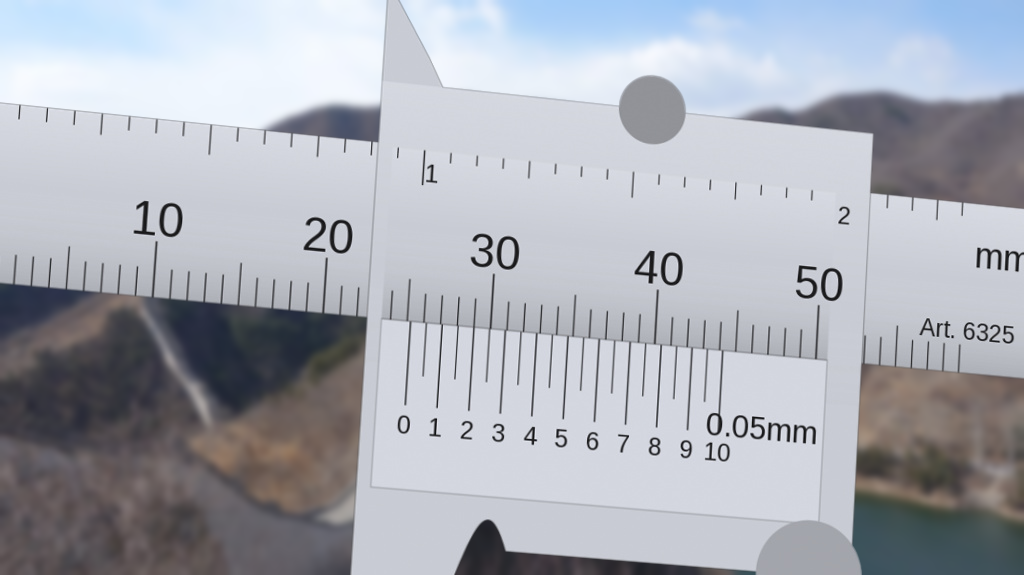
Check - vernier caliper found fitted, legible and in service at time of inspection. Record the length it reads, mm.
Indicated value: 25.2 mm
